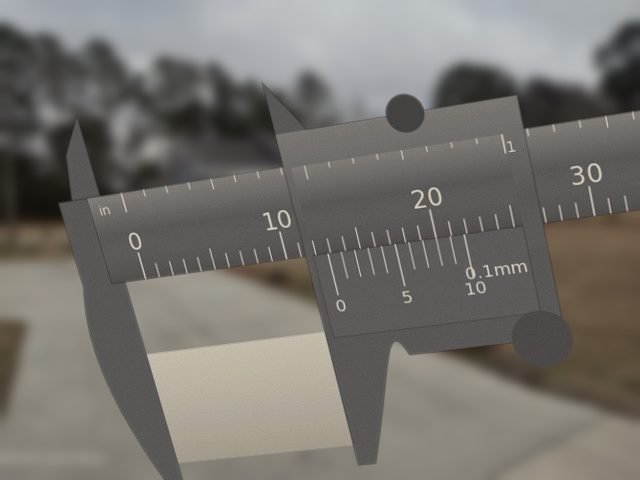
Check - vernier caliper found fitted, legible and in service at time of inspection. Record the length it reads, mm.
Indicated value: 12.8 mm
